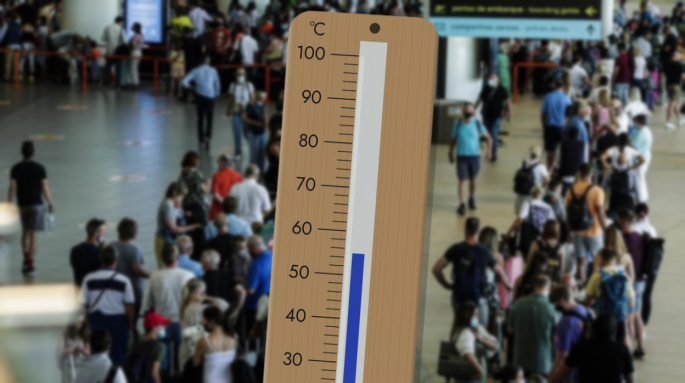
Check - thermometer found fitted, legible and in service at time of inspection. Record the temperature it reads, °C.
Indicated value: 55 °C
